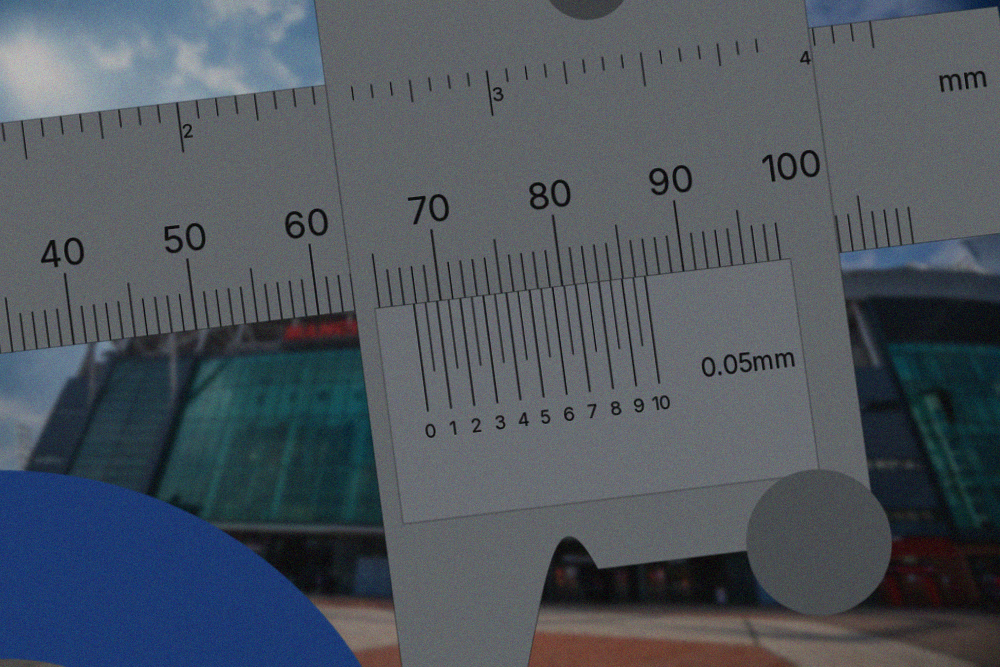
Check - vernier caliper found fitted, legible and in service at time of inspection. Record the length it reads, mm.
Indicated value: 67.8 mm
